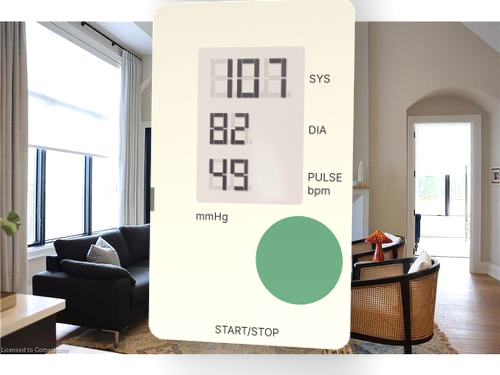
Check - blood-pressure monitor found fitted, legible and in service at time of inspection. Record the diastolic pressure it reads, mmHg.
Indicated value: 82 mmHg
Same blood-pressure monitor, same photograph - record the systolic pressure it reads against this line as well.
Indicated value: 107 mmHg
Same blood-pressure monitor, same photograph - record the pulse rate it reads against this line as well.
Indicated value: 49 bpm
